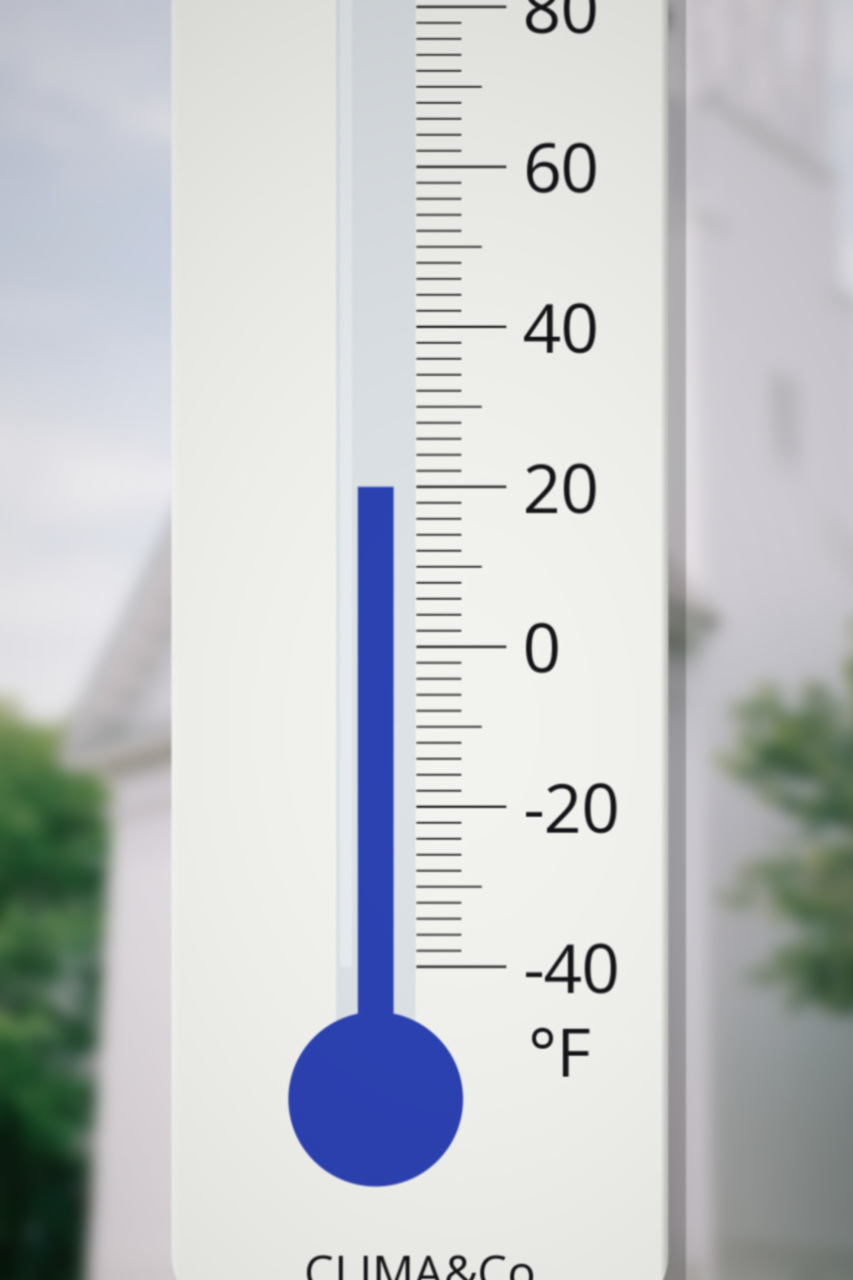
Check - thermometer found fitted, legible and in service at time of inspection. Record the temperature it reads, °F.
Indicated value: 20 °F
